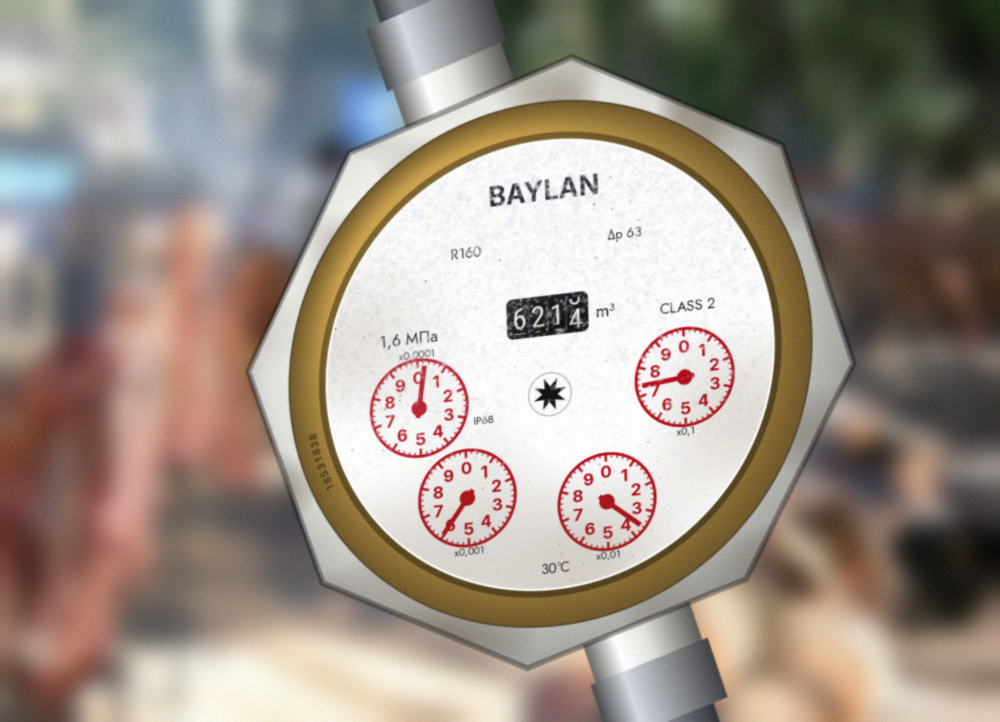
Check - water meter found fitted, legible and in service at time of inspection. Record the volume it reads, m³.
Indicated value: 6213.7360 m³
